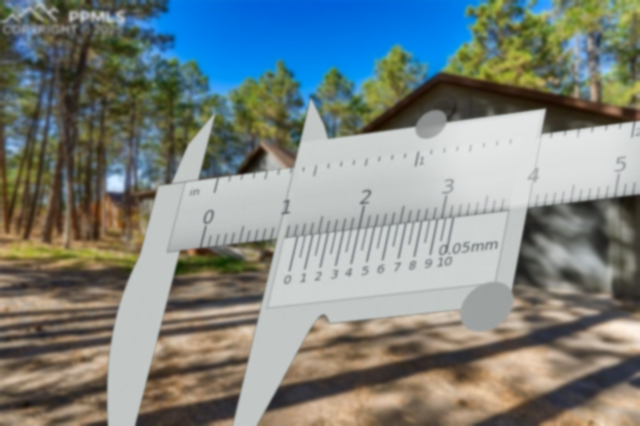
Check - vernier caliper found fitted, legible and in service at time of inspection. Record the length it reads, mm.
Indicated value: 12.4 mm
